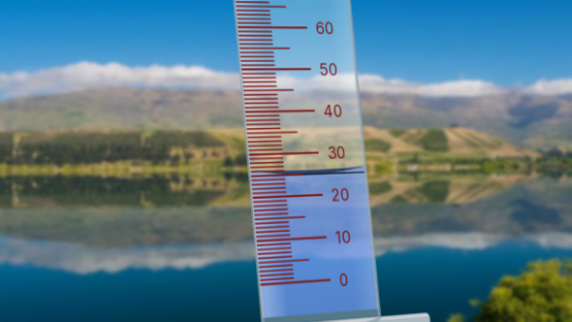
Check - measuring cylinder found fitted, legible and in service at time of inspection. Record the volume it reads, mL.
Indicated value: 25 mL
